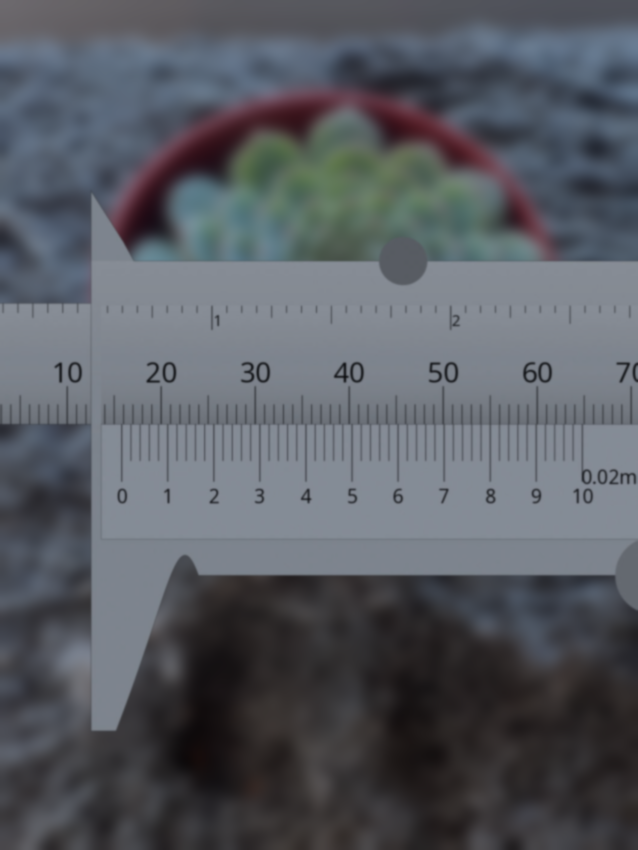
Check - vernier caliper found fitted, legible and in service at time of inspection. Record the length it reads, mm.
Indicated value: 15.8 mm
